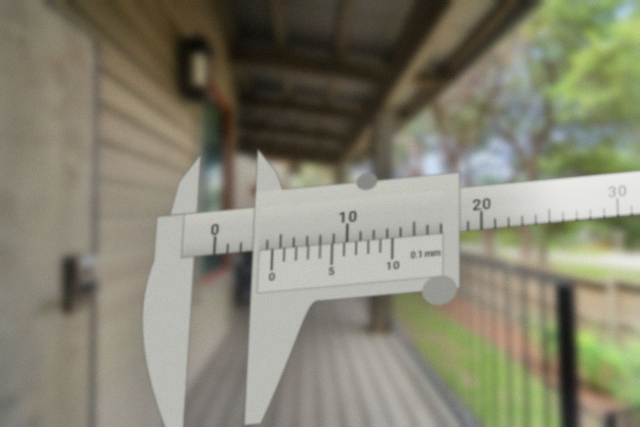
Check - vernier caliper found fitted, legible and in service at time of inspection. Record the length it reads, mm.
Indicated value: 4.4 mm
